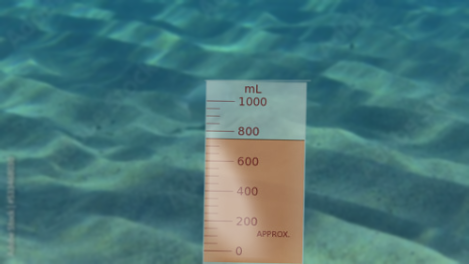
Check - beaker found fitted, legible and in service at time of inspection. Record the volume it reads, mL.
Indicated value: 750 mL
